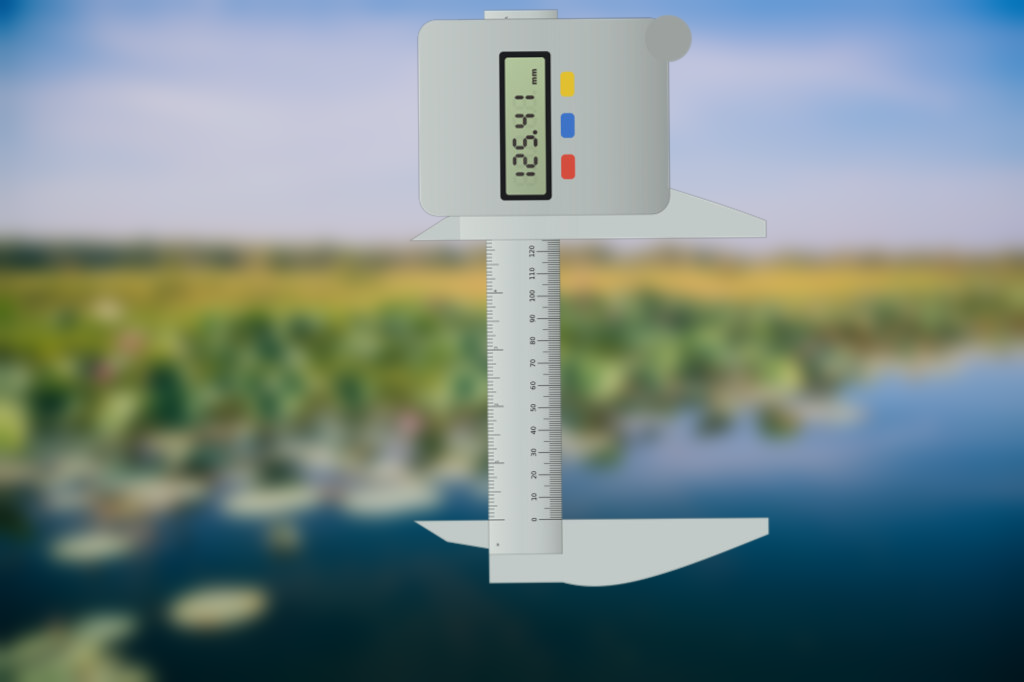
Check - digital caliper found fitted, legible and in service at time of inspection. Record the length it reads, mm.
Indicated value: 125.41 mm
